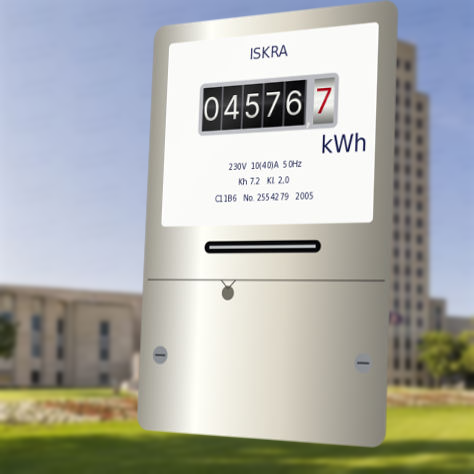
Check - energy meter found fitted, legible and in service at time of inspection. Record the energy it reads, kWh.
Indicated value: 4576.7 kWh
